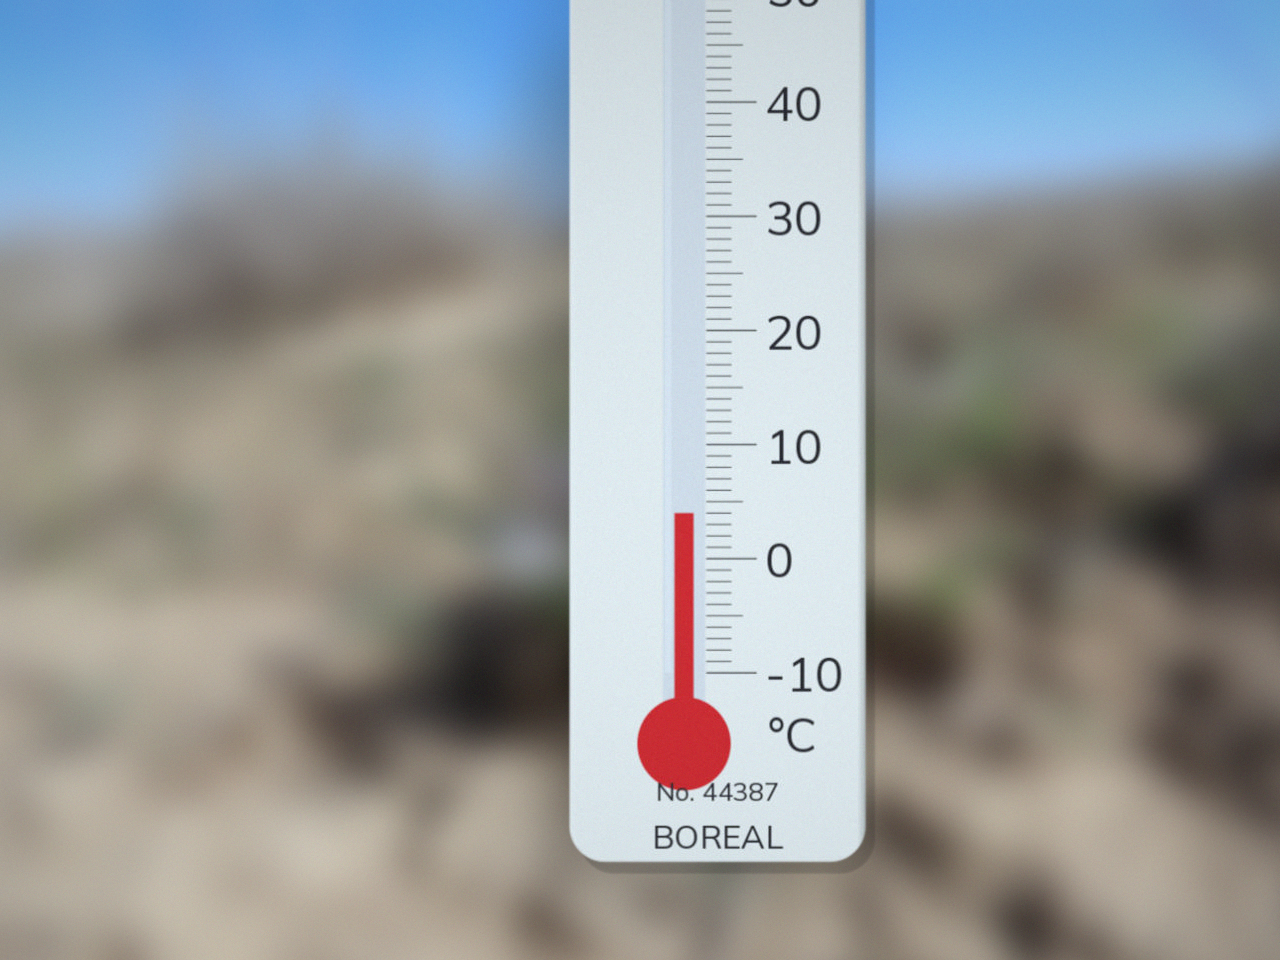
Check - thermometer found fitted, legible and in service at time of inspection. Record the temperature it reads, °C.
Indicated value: 4 °C
